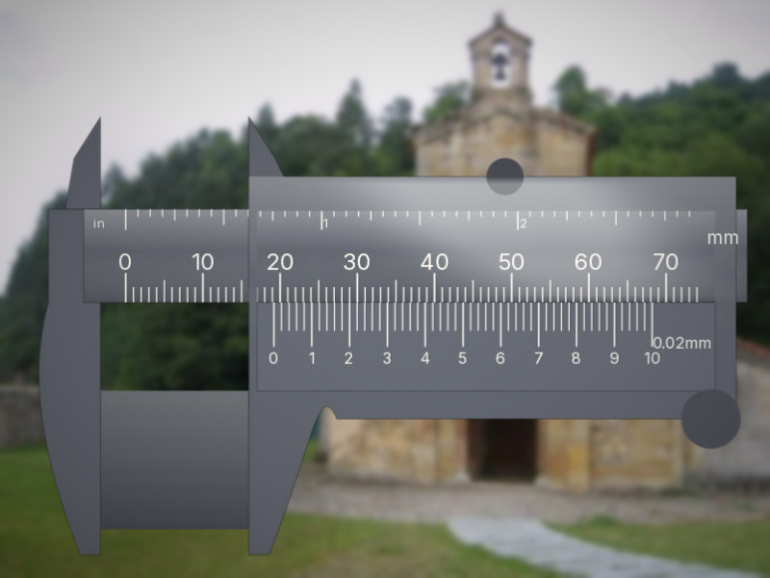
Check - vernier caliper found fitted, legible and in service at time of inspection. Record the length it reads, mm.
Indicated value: 19.2 mm
